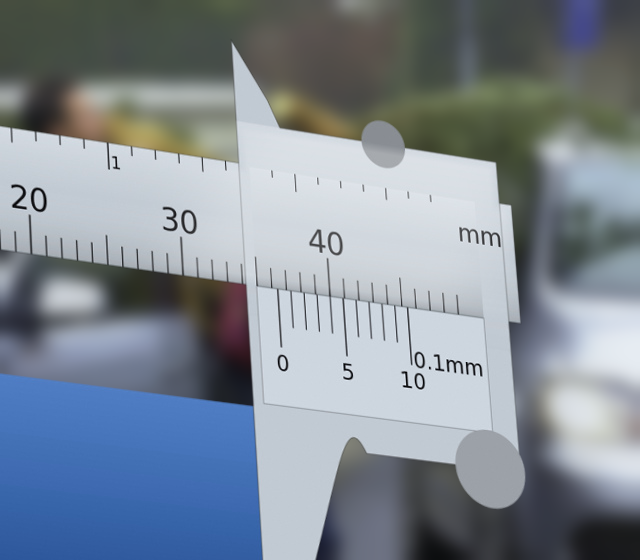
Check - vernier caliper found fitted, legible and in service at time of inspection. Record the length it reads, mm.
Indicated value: 36.4 mm
